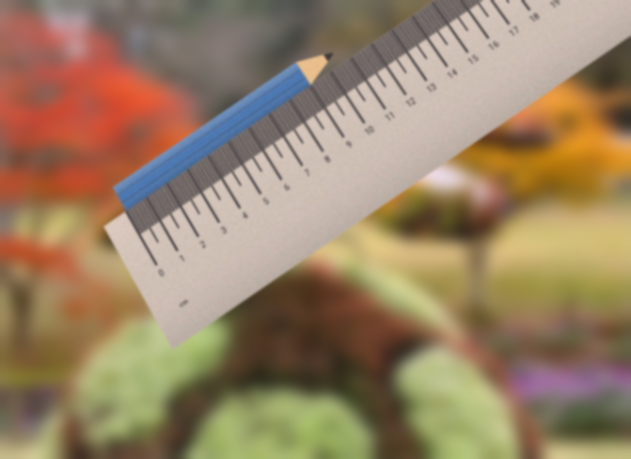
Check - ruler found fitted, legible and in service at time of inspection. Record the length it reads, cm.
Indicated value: 10.5 cm
